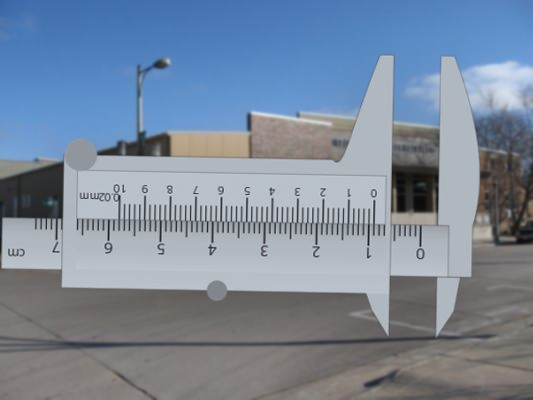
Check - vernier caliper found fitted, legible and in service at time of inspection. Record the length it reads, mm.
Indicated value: 9.0 mm
